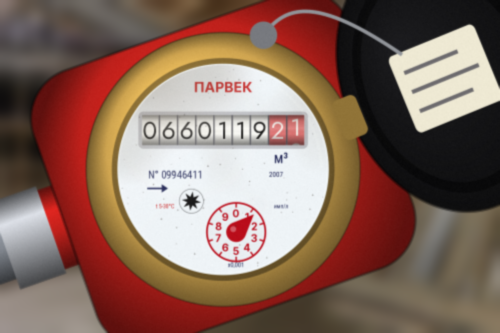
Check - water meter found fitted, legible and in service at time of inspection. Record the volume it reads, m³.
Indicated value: 660119.211 m³
